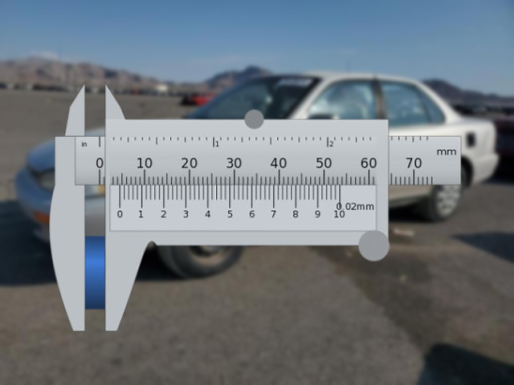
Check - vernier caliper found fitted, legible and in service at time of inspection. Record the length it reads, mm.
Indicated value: 4.5 mm
